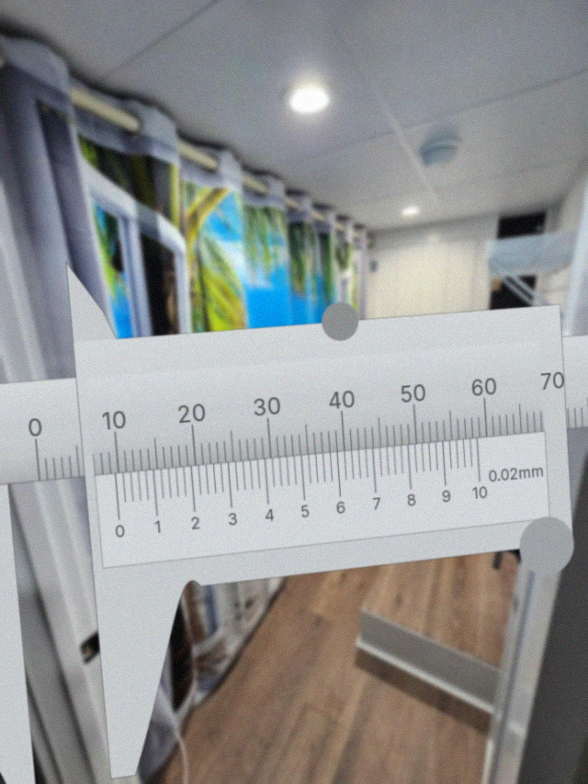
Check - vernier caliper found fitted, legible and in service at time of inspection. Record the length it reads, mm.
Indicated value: 9.6 mm
